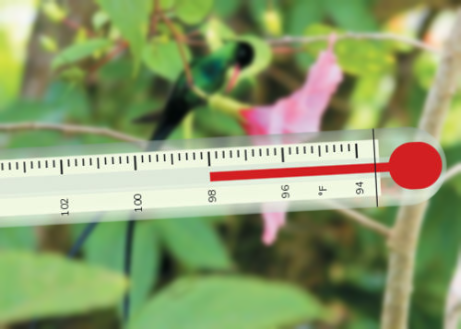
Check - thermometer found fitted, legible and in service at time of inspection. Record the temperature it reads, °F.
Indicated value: 98 °F
